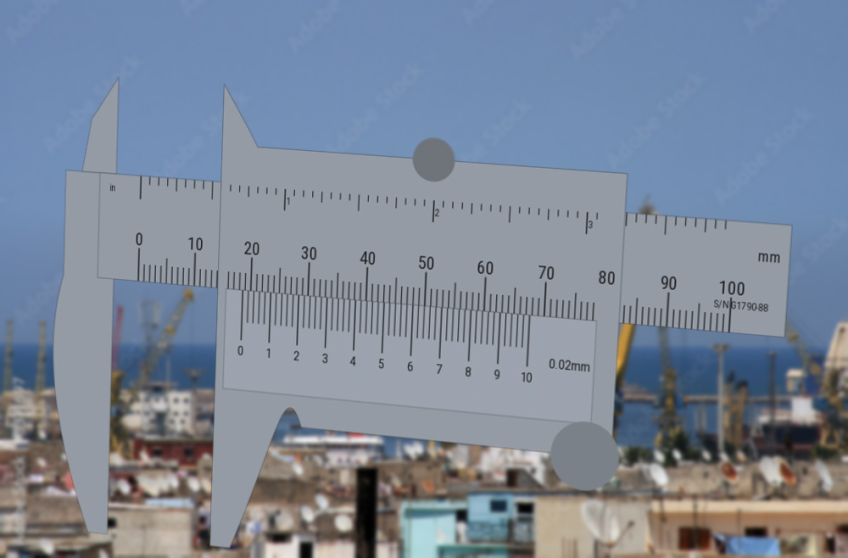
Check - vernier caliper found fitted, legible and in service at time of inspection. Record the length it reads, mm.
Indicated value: 18.6 mm
